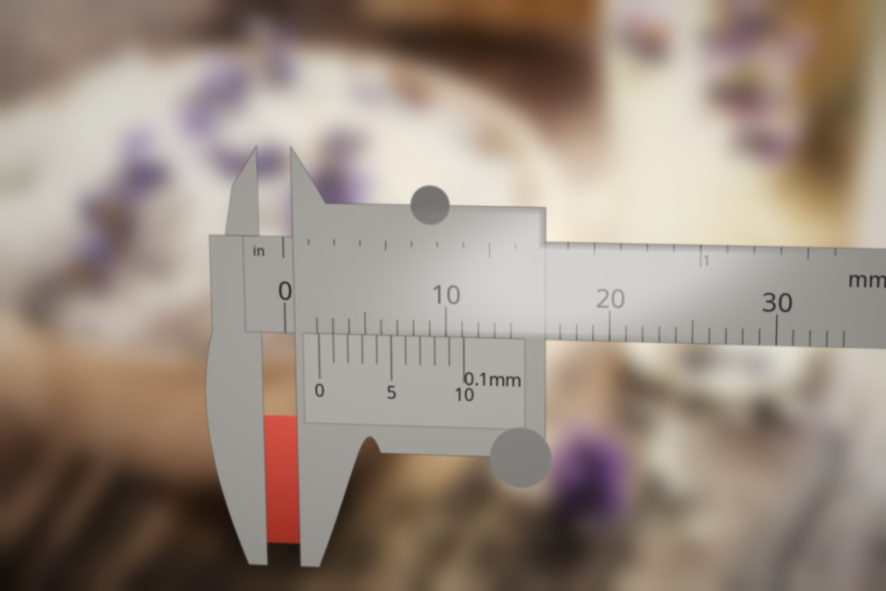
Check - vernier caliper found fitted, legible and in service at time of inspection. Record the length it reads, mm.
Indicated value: 2.1 mm
